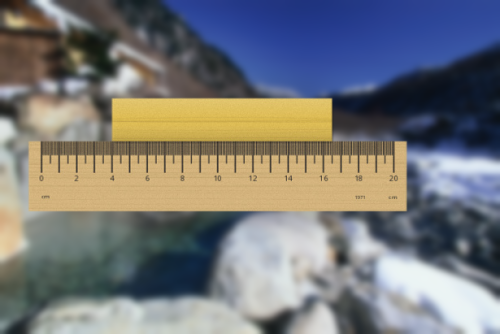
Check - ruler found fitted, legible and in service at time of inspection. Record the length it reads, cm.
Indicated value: 12.5 cm
